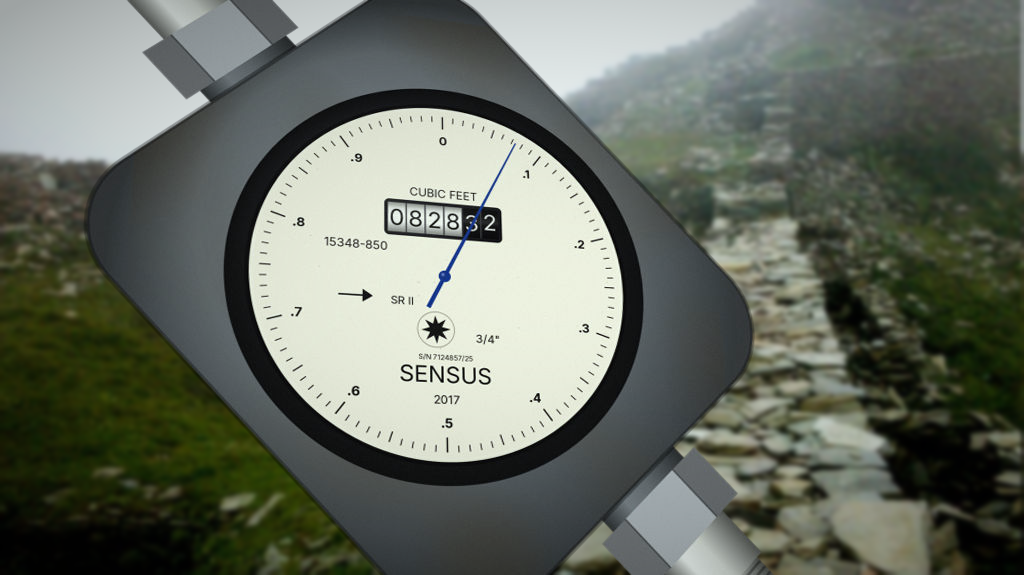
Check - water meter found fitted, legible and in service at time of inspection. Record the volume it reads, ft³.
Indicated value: 82832.07 ft³
